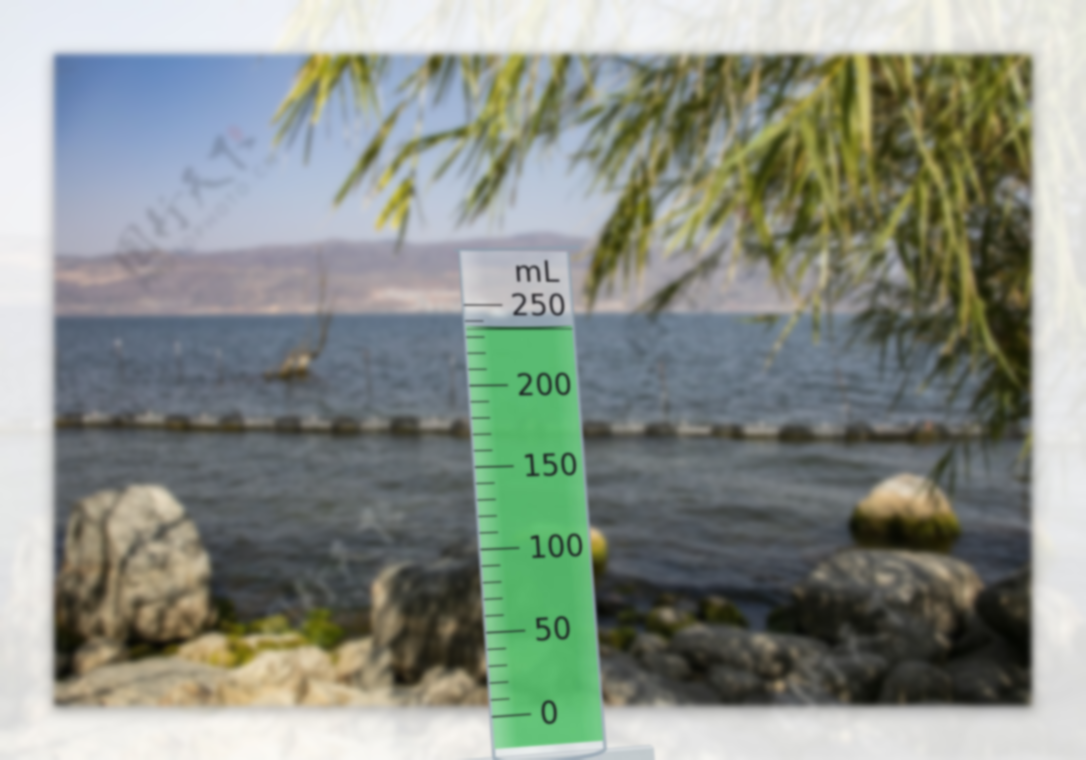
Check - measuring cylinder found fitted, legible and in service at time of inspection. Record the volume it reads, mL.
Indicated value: 235 mL
